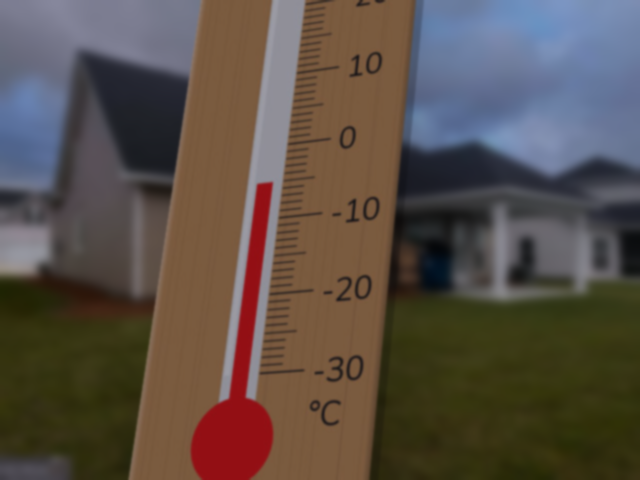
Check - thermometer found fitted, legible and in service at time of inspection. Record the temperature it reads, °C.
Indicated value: -5 °C
